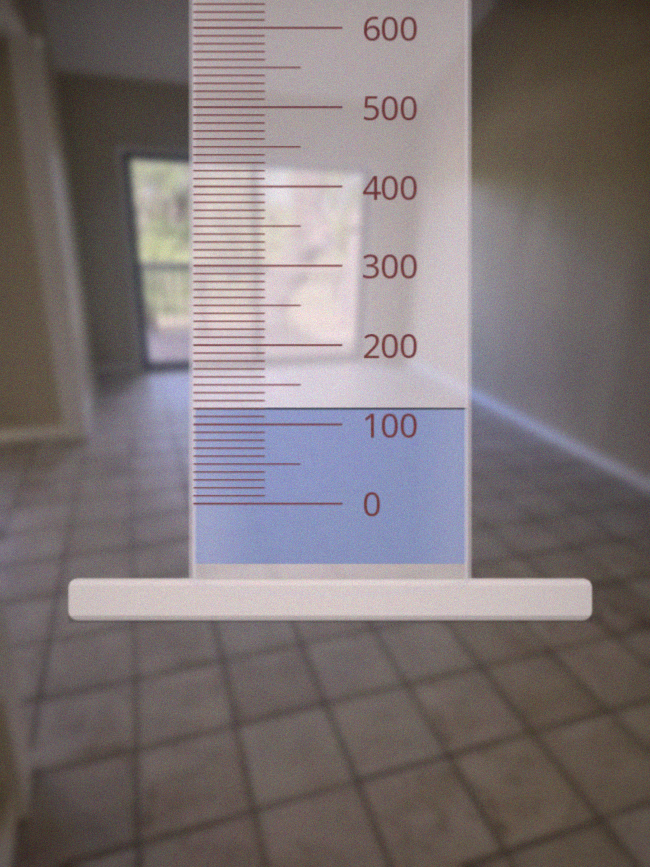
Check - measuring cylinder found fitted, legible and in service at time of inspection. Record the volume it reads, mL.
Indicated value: 120 mL
